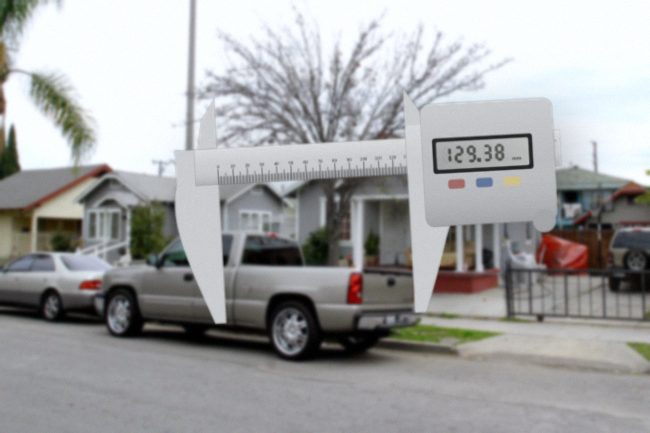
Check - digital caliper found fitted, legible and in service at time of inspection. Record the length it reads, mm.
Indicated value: 129.38 mm
